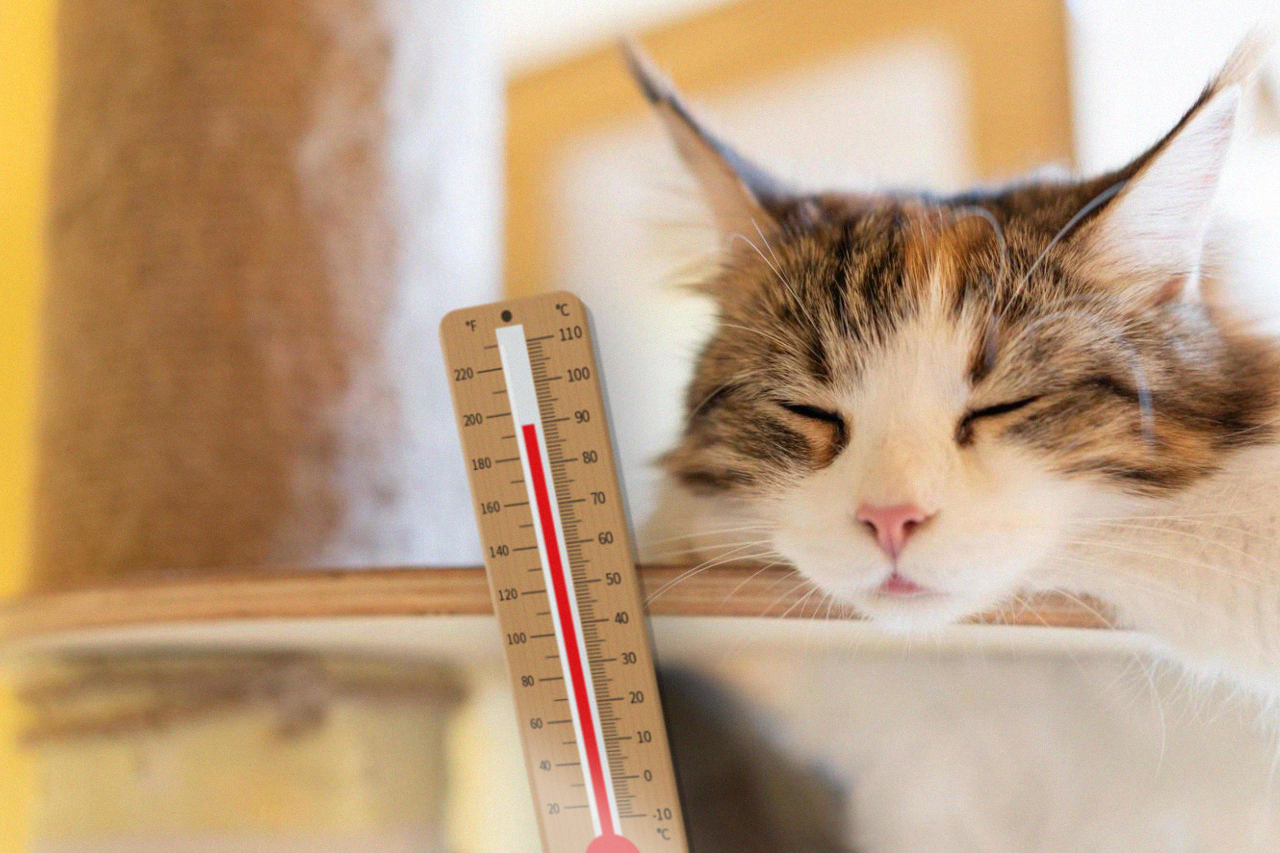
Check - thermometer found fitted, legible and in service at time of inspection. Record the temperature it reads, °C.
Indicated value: 90 °C
